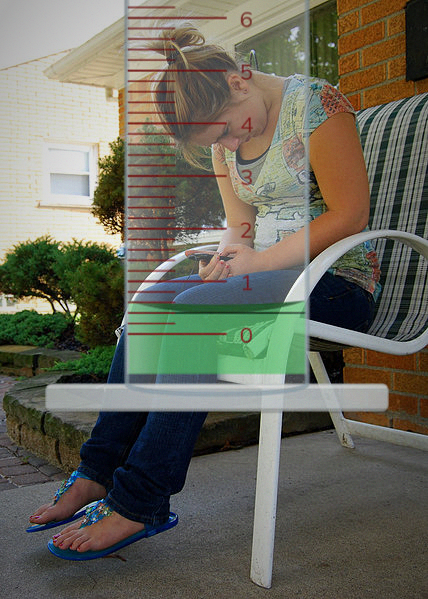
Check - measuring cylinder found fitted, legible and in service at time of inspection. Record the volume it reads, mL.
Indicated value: 0.4 mL
